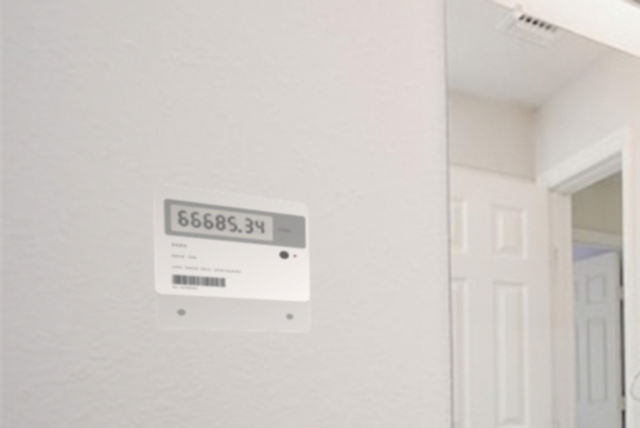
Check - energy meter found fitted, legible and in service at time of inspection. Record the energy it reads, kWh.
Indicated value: 66685.34 kWh
